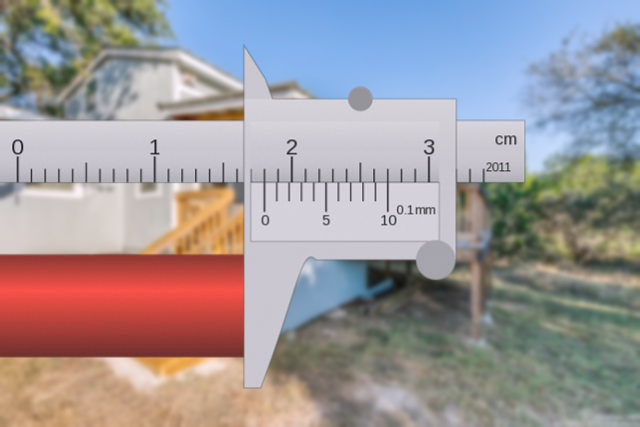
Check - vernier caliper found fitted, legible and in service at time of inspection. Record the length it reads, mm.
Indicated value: 18.0 mm
